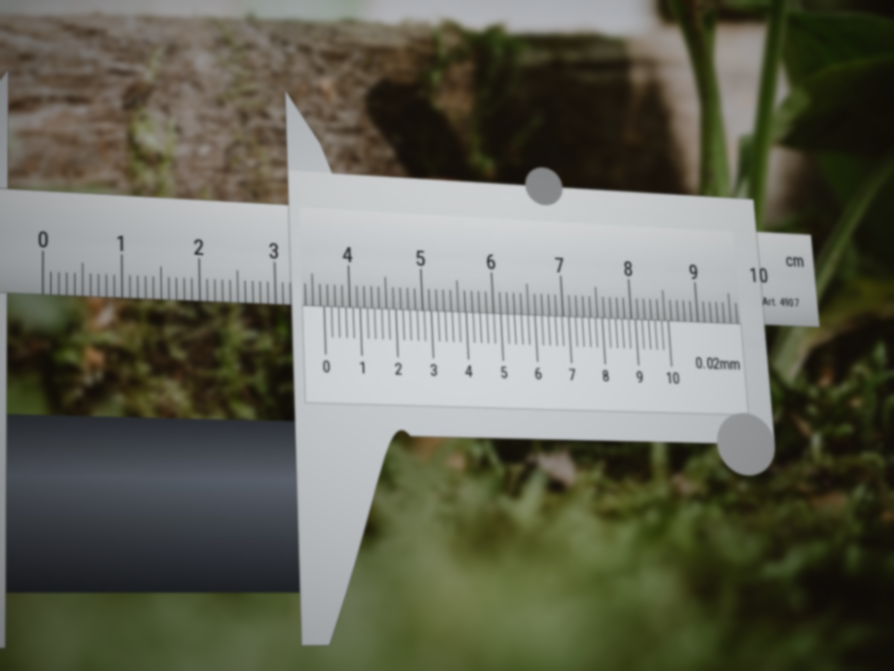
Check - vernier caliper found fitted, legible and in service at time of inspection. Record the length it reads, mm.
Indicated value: 36.5 mm
